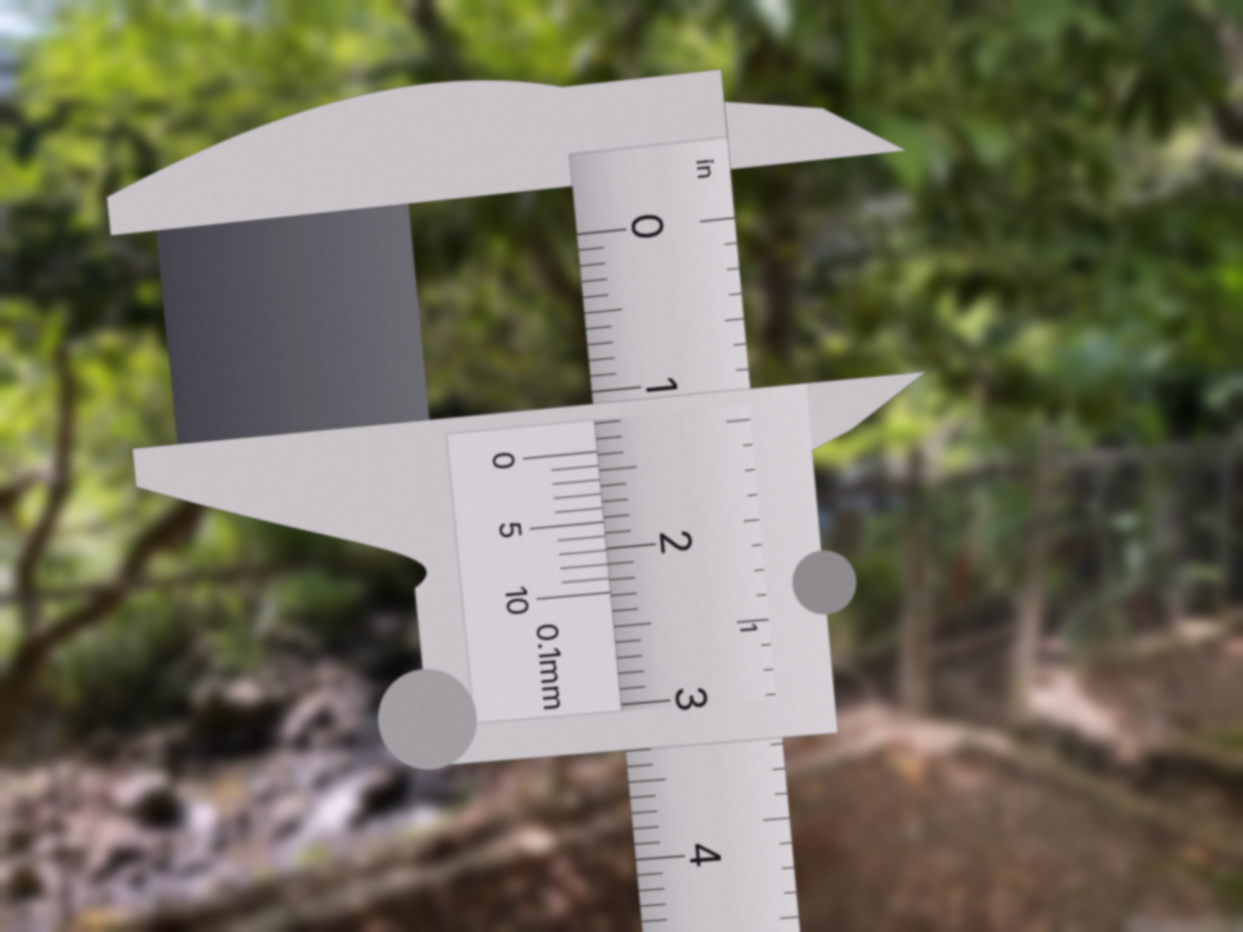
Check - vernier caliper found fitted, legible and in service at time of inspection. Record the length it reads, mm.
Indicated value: 13.8 mm
